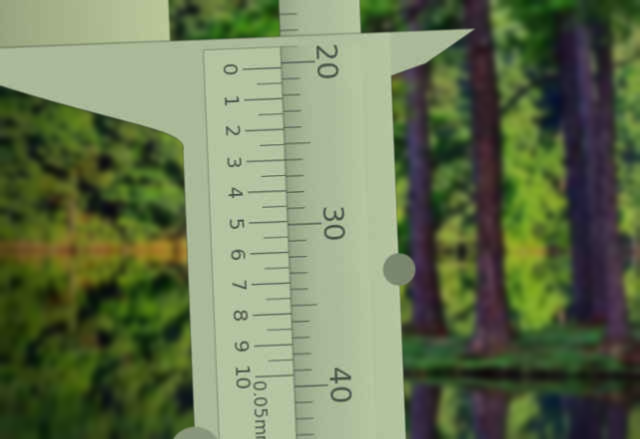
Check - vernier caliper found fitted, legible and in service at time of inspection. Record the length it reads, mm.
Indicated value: 20.3 mm
